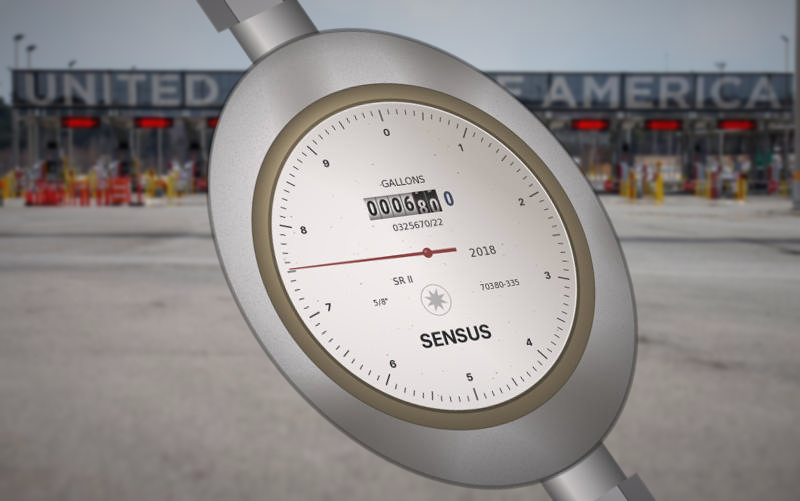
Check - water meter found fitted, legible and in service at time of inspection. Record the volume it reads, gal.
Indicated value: 6797.5 gal
